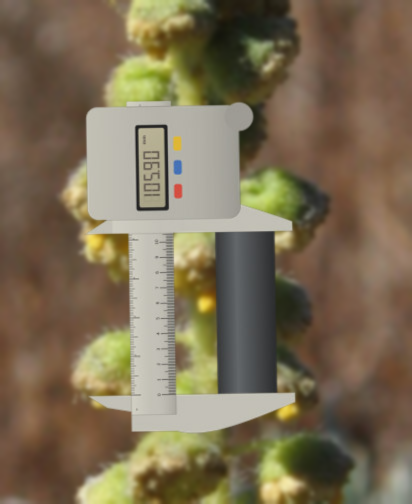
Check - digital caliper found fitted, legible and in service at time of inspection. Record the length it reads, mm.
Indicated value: 105.90 mm
